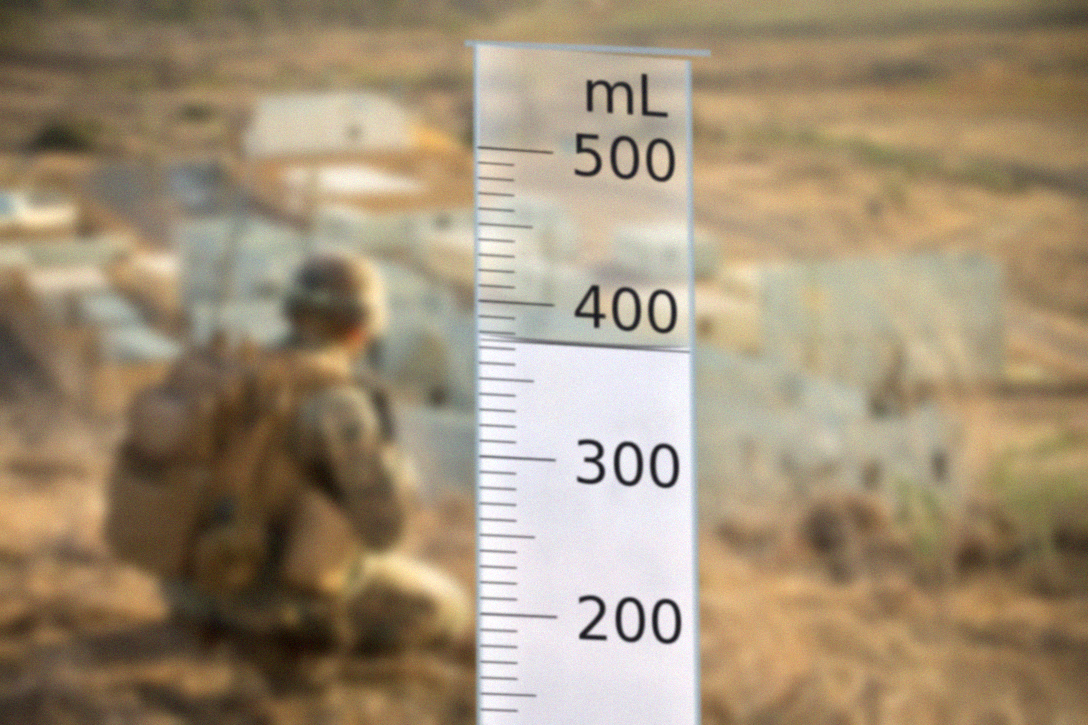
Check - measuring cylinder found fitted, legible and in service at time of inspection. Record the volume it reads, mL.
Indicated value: 375 mL
